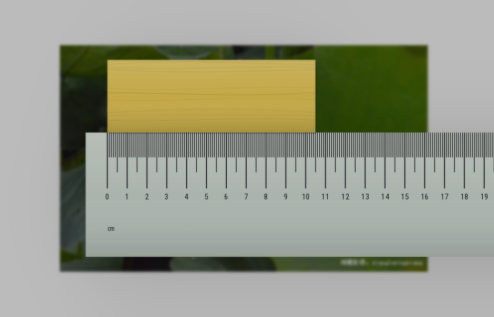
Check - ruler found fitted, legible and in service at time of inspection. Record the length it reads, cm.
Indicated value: 10.5 cm
